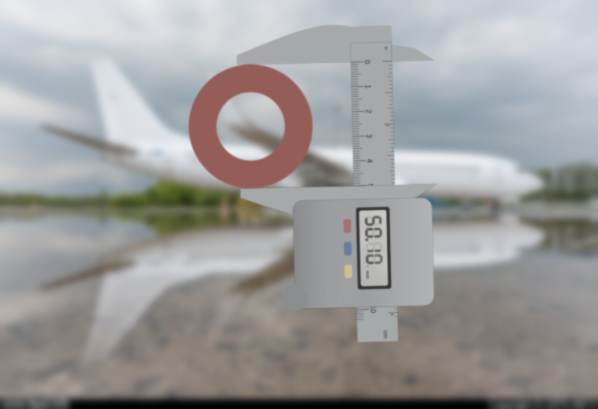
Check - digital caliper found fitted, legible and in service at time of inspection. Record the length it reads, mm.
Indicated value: 50.10 mm
